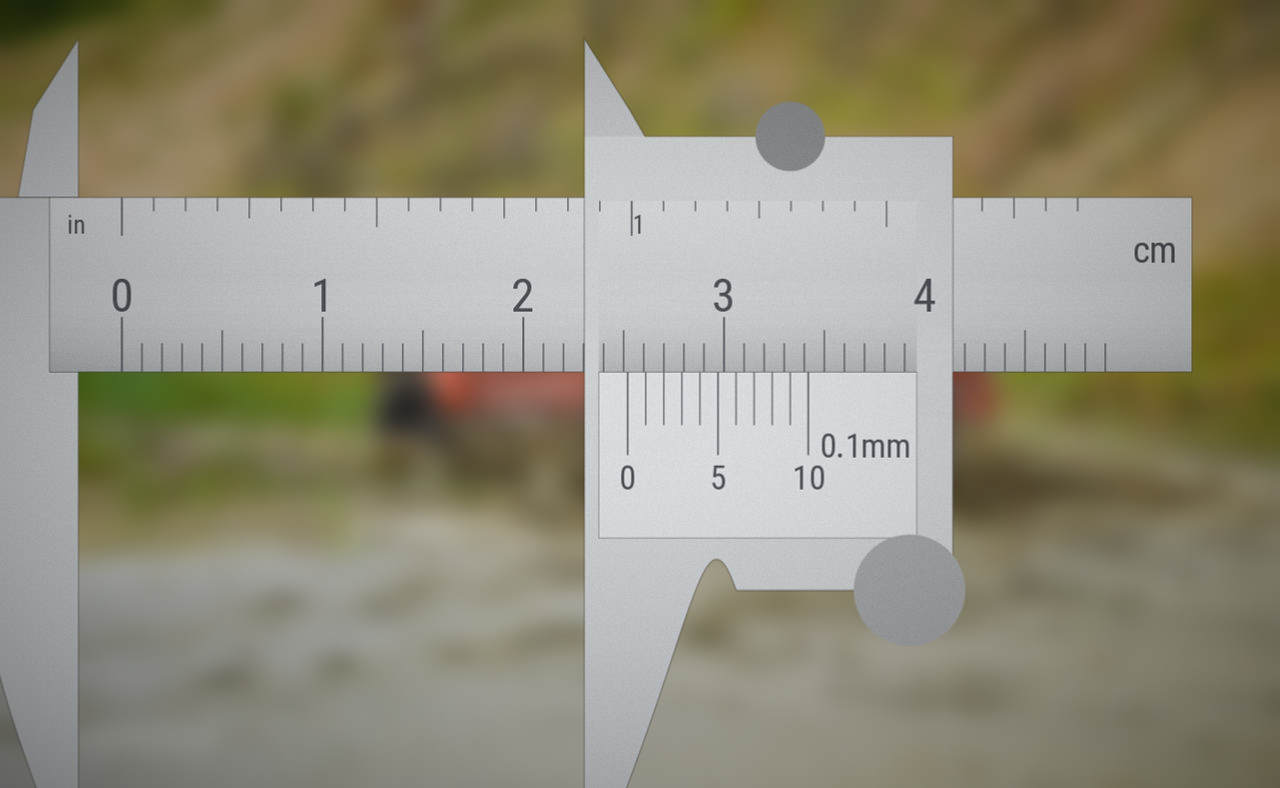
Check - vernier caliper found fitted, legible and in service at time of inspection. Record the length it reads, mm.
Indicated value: 25.2 mm
